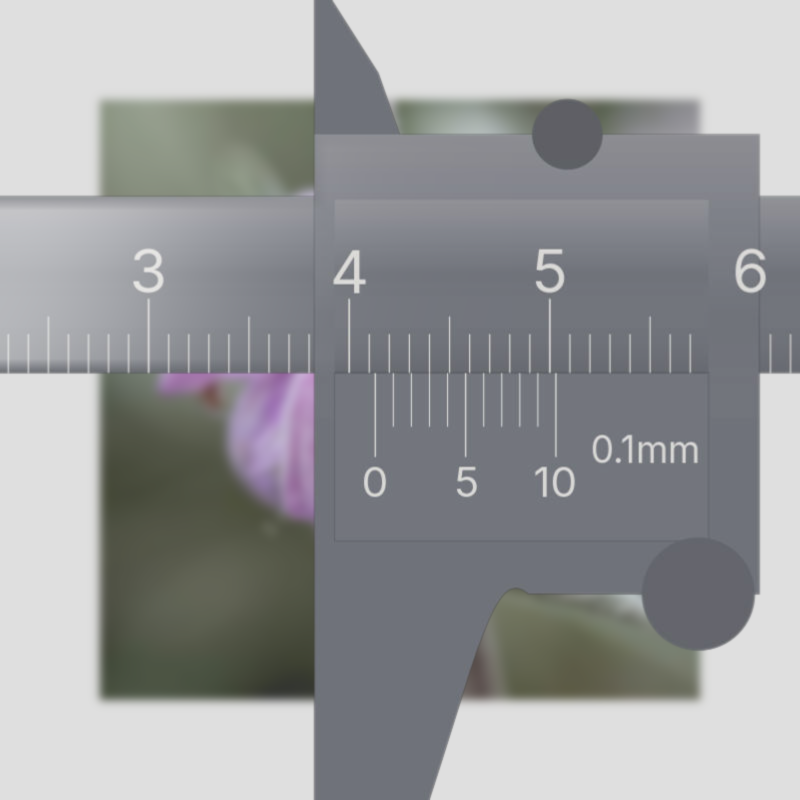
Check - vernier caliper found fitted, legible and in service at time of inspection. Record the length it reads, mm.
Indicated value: 41.3 mm
